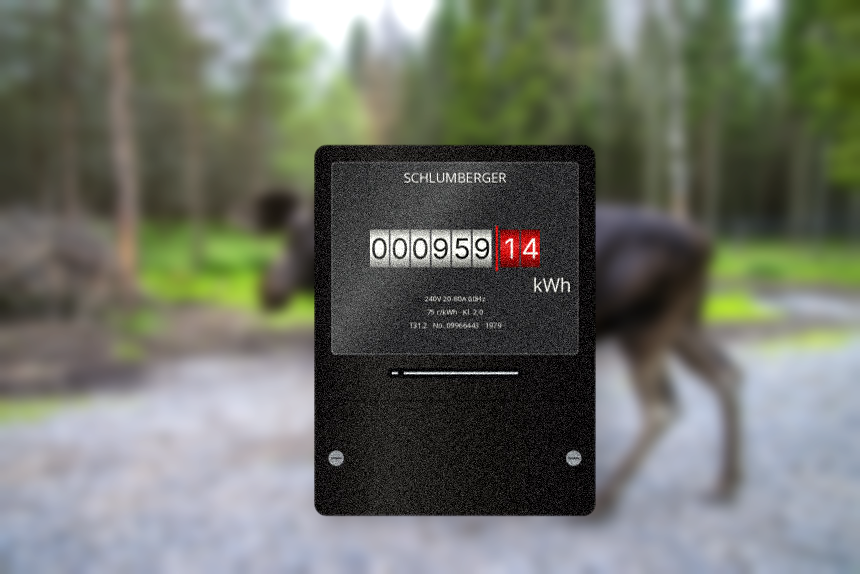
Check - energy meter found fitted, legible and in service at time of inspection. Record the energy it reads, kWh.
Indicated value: 959.14 kWh
